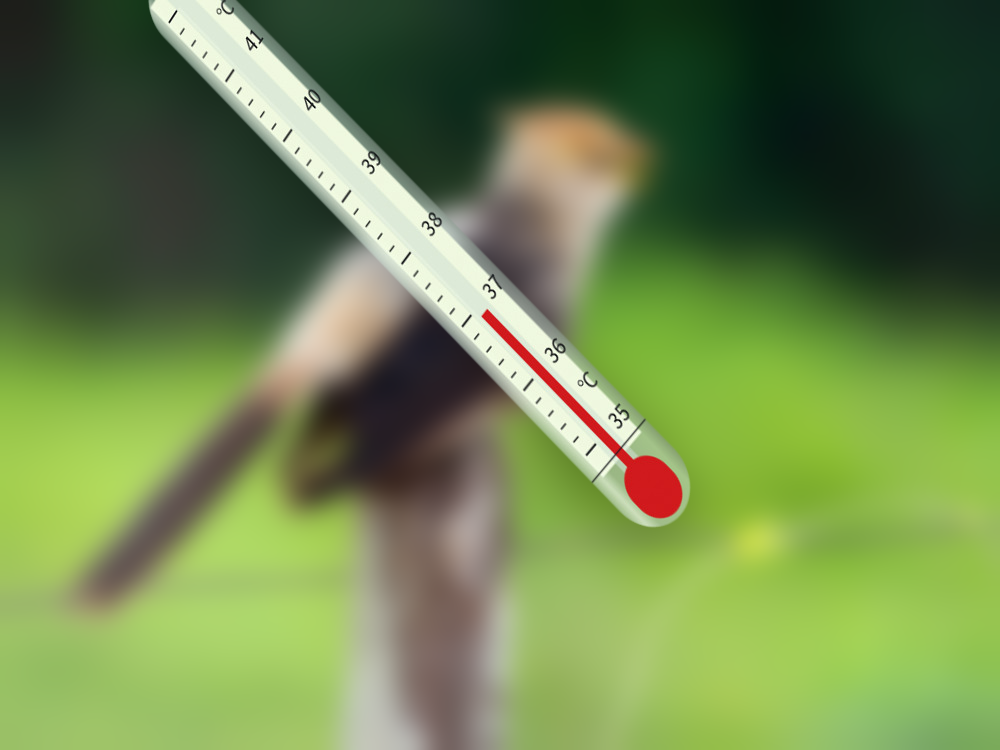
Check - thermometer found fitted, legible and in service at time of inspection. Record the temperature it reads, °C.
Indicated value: 36.9 °C
